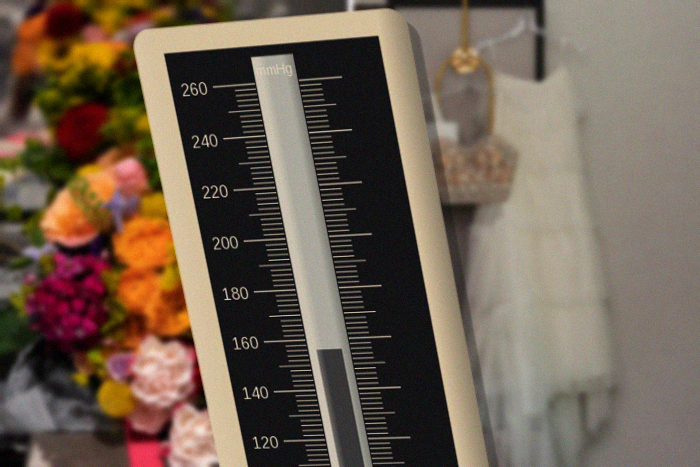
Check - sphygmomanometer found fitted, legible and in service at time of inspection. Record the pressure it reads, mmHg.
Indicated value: 156 mmHg
